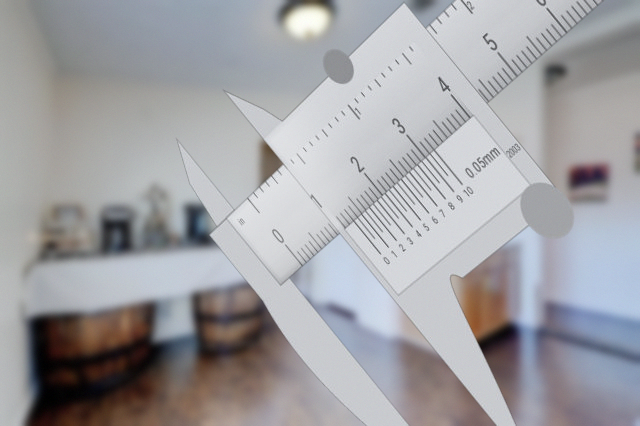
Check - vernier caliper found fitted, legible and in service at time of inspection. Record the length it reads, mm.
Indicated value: 13.0 mm
